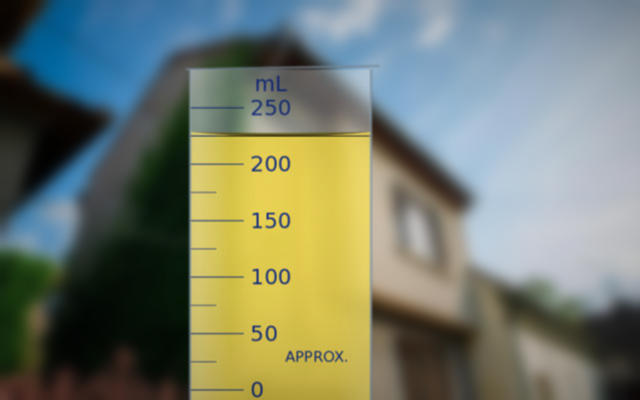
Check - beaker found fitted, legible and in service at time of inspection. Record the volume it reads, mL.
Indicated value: 225 mL
